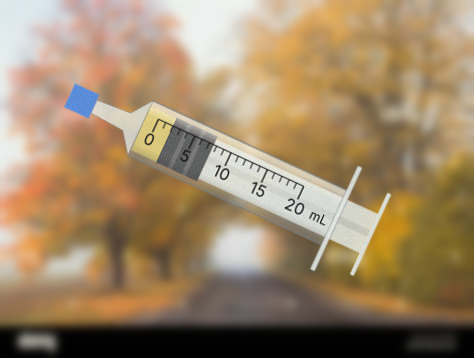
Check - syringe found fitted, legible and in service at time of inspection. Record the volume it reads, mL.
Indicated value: 2 mL
